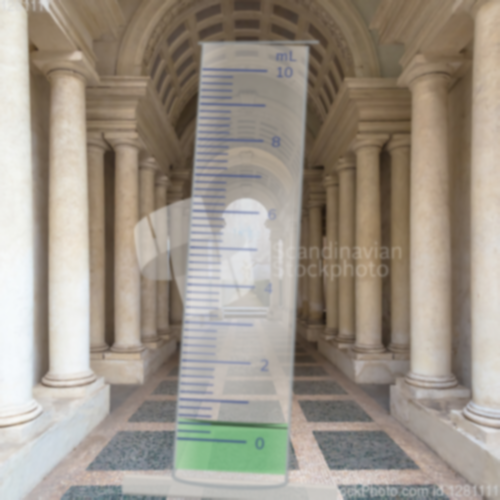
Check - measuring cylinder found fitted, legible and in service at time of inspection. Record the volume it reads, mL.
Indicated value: 0.4 mL
